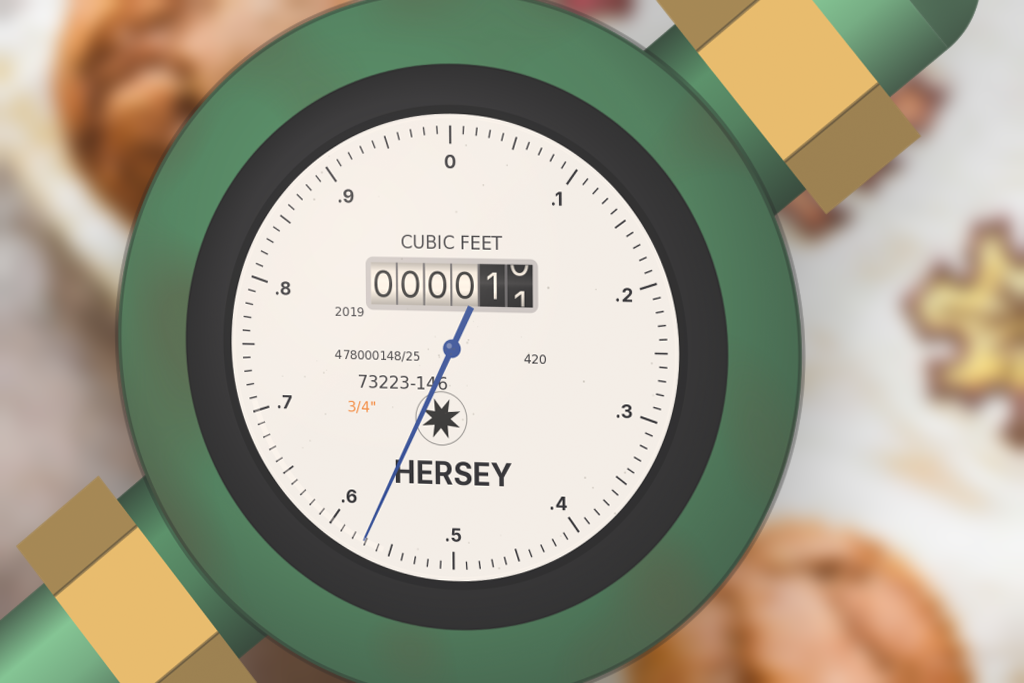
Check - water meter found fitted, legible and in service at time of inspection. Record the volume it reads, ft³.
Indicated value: 10.57 ft³
